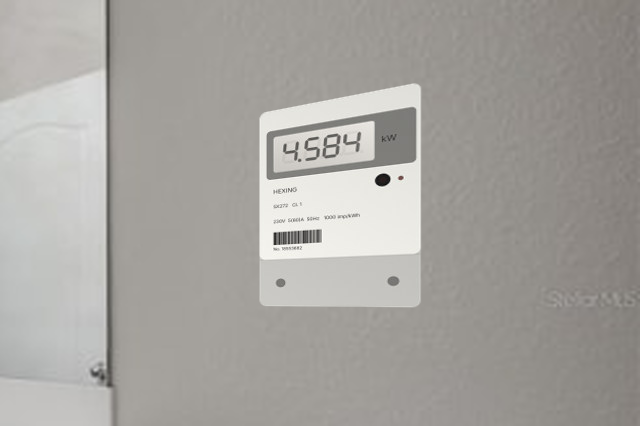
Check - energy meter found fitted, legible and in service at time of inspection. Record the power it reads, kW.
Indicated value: 4.584 kW
